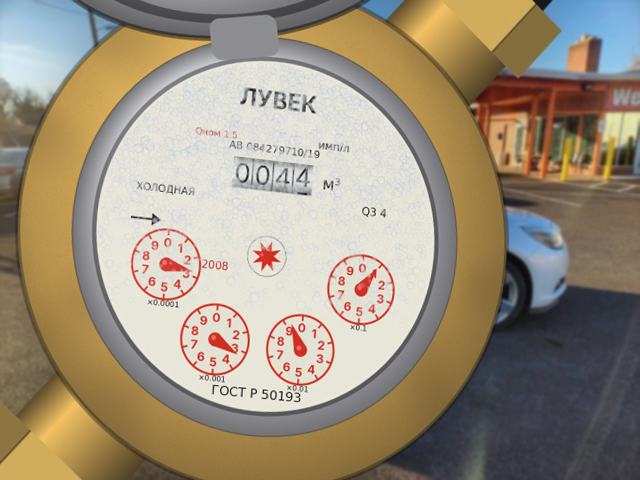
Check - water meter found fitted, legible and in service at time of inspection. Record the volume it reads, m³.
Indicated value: 44.0932 m³
